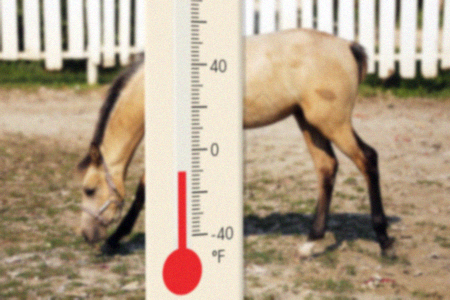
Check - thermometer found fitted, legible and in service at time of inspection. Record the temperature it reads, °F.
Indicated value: -10 °F
